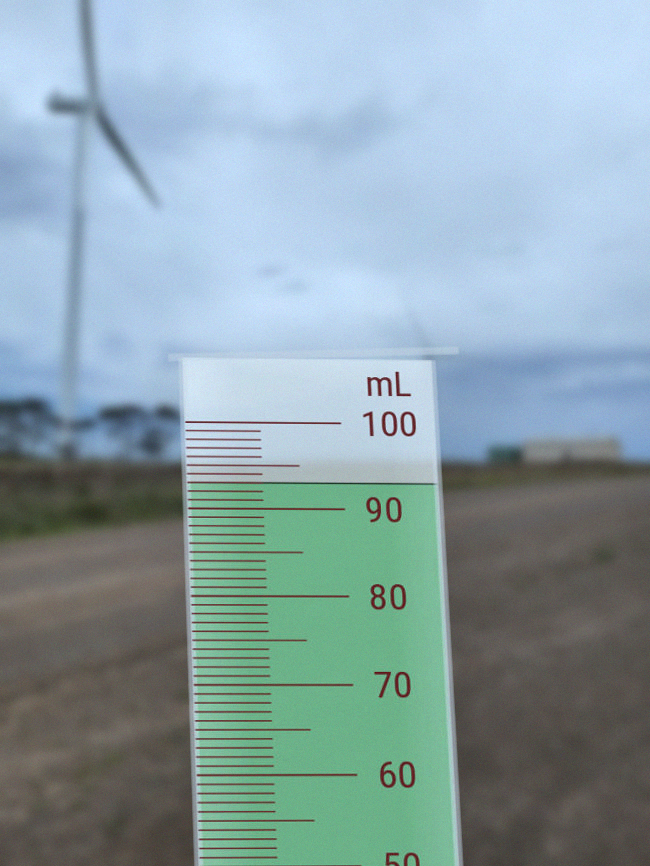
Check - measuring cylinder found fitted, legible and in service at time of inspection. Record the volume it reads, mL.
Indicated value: 93 mL
